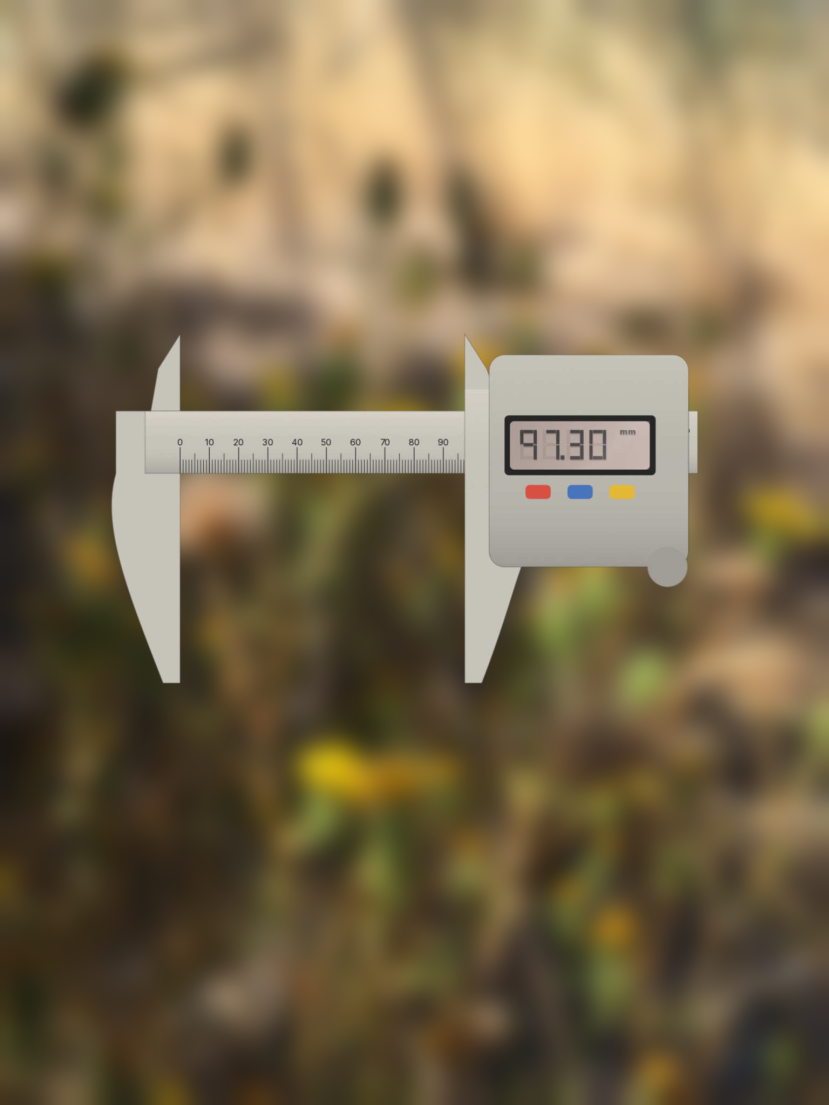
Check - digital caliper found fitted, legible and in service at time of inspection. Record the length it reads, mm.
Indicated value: 97.30 mm
